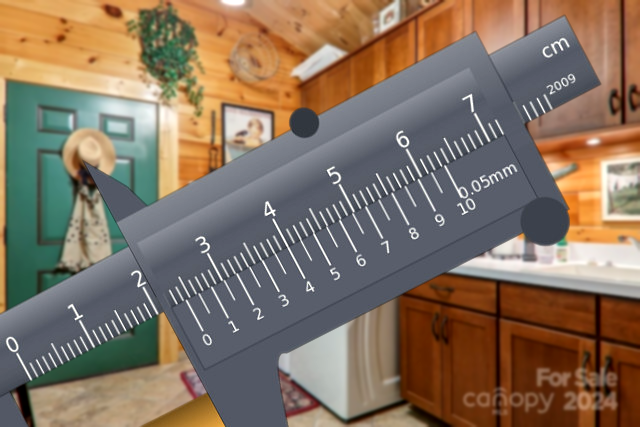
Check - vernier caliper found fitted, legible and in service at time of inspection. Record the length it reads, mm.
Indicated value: 24.4 mm
